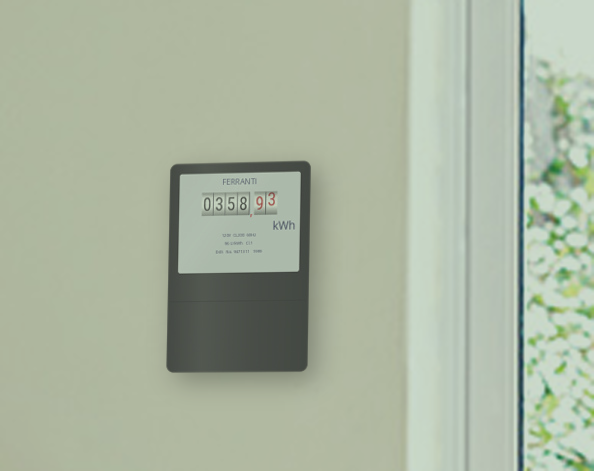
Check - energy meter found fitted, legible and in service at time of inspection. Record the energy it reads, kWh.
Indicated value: 358.93 kWh
